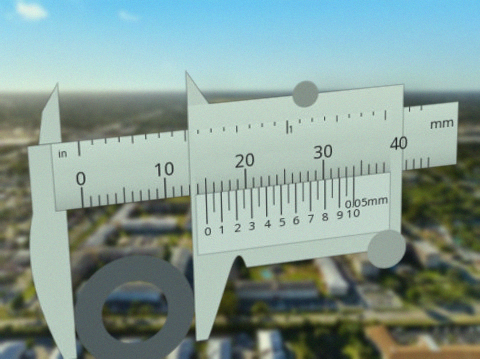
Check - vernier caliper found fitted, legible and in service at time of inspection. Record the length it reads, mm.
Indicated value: 15.0 mm
